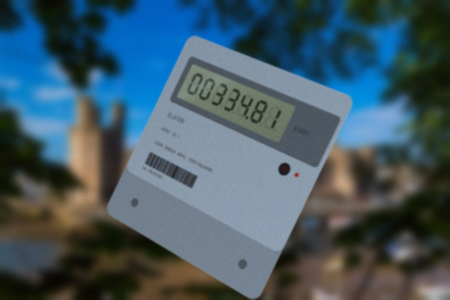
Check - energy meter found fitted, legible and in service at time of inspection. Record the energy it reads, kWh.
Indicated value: 334.81 kWh
